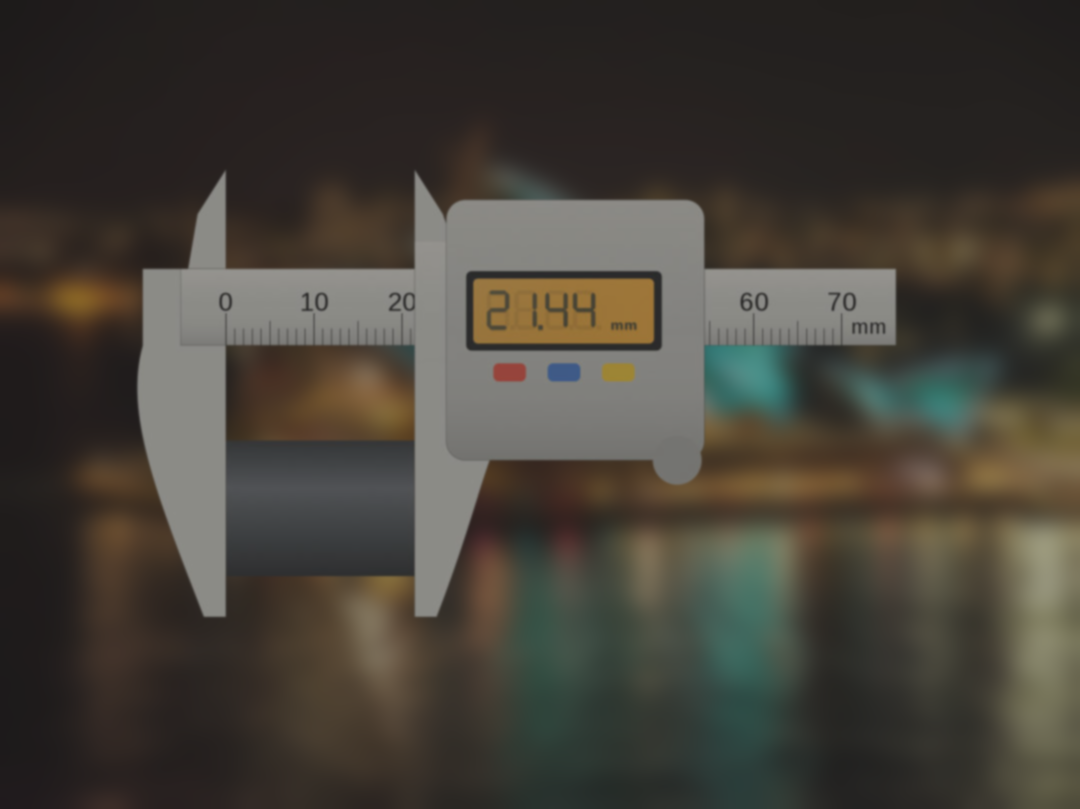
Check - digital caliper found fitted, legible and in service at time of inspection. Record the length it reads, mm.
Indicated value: 21.44 mm
